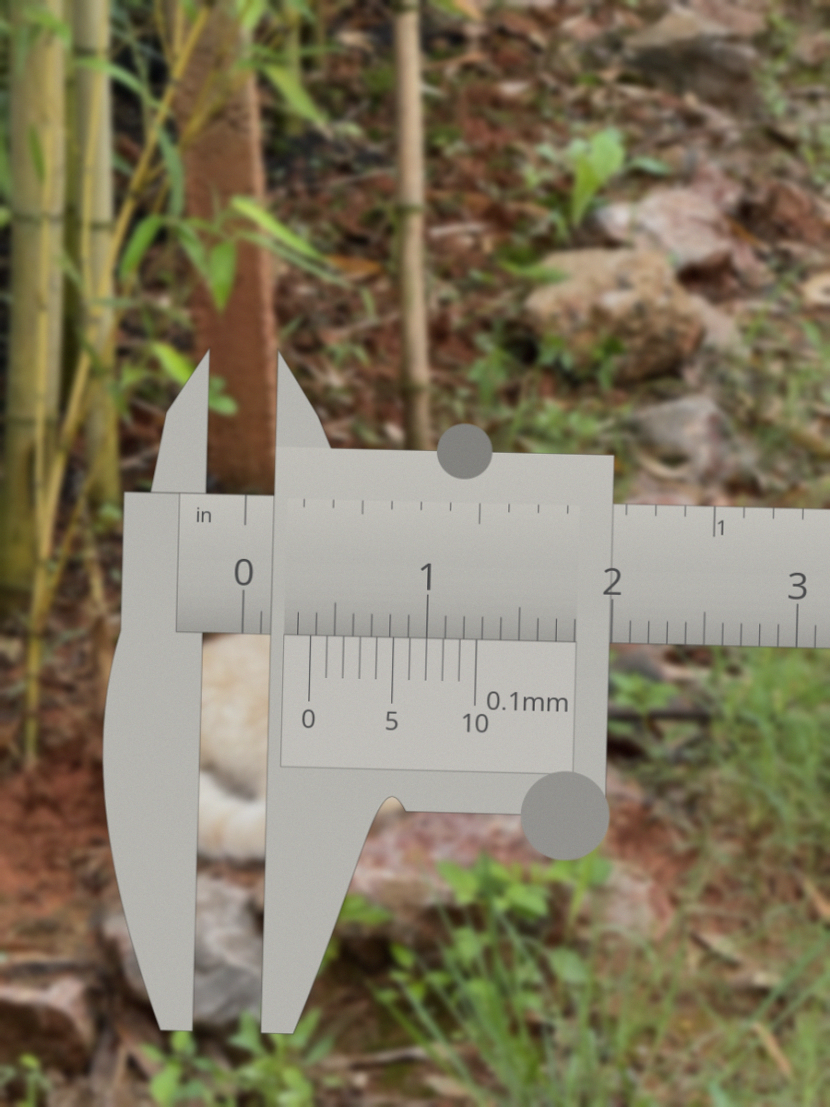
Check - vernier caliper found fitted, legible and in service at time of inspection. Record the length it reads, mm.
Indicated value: 3.7 mm
